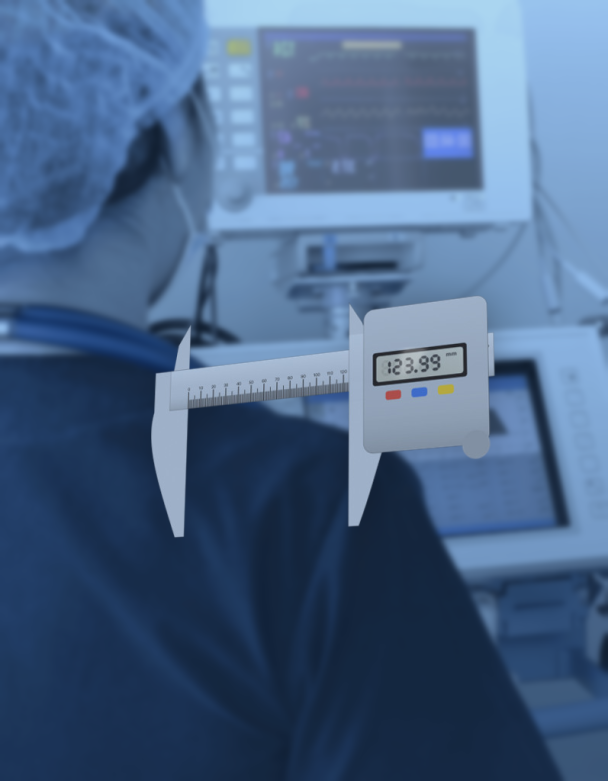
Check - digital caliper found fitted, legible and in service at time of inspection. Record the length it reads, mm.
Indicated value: 123.99 mm
